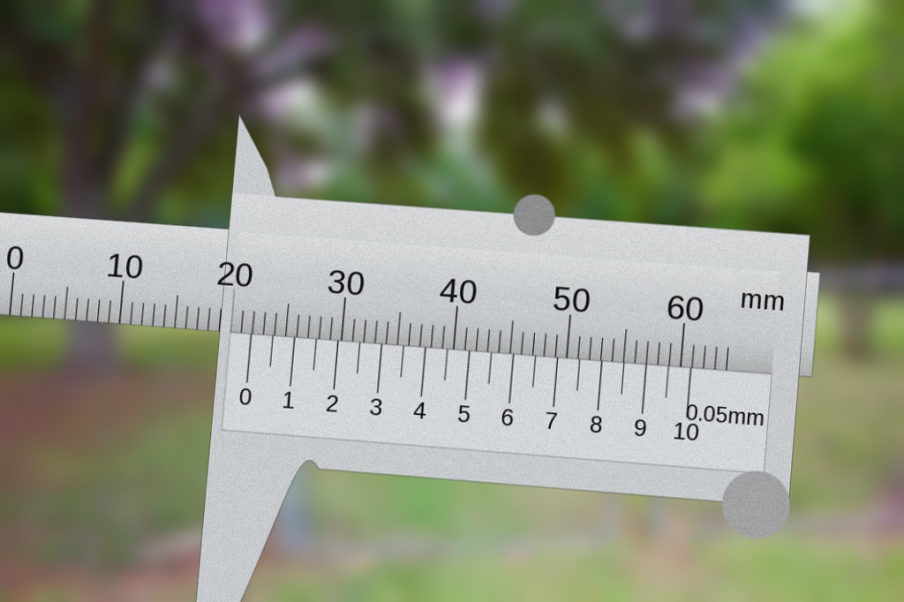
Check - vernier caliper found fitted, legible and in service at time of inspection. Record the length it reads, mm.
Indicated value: 21.9 mm
